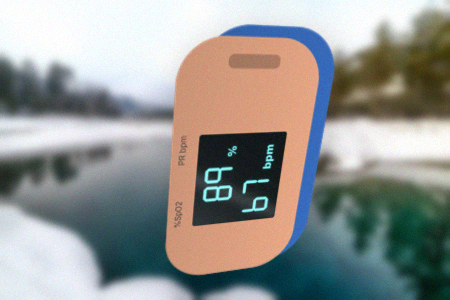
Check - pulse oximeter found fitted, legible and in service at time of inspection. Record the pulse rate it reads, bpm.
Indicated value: 67 bpm
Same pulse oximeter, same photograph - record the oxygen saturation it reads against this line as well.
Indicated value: 89 %
